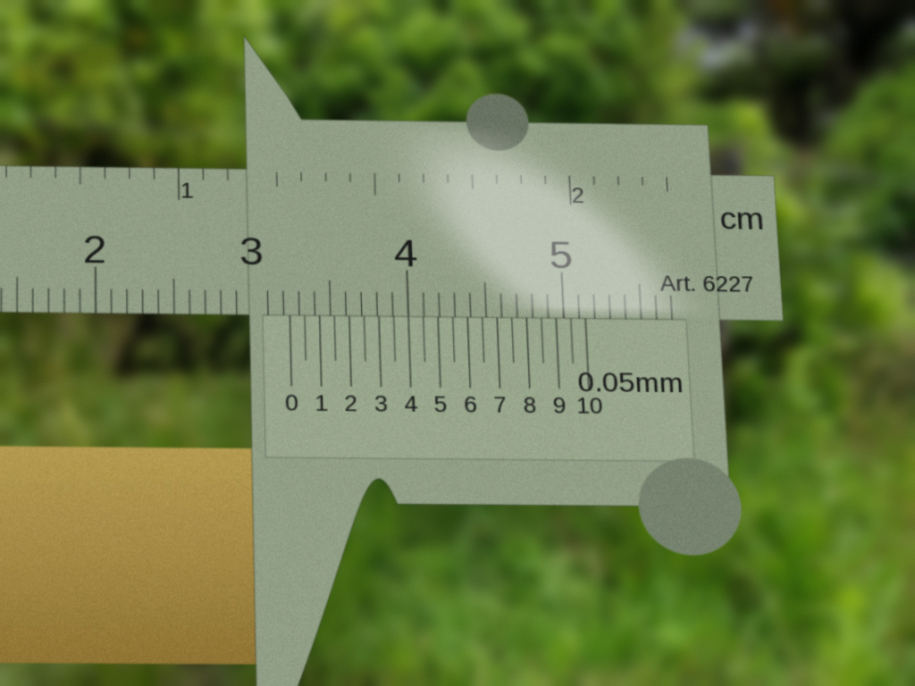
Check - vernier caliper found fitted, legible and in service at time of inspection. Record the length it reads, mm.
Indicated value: 32.4 mm
